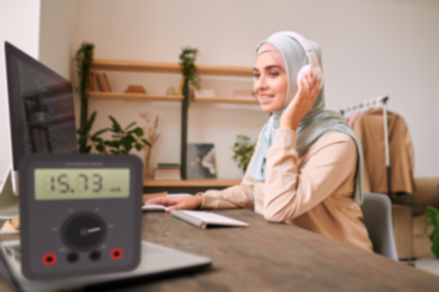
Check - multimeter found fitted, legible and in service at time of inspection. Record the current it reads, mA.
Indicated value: 15.73 mA
